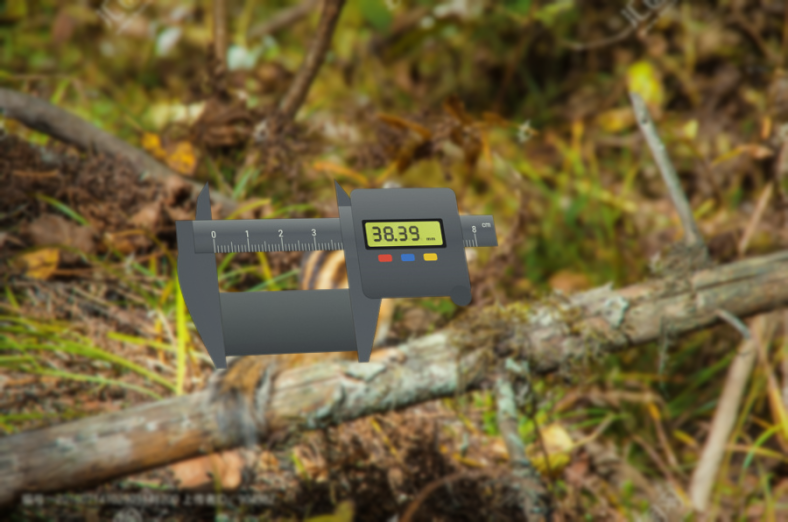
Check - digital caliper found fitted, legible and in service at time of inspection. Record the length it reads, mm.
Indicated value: 38.39 mm
